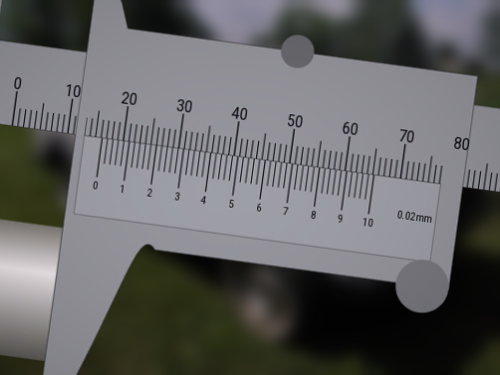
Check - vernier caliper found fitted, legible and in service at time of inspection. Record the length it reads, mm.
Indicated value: 16.2 mm
